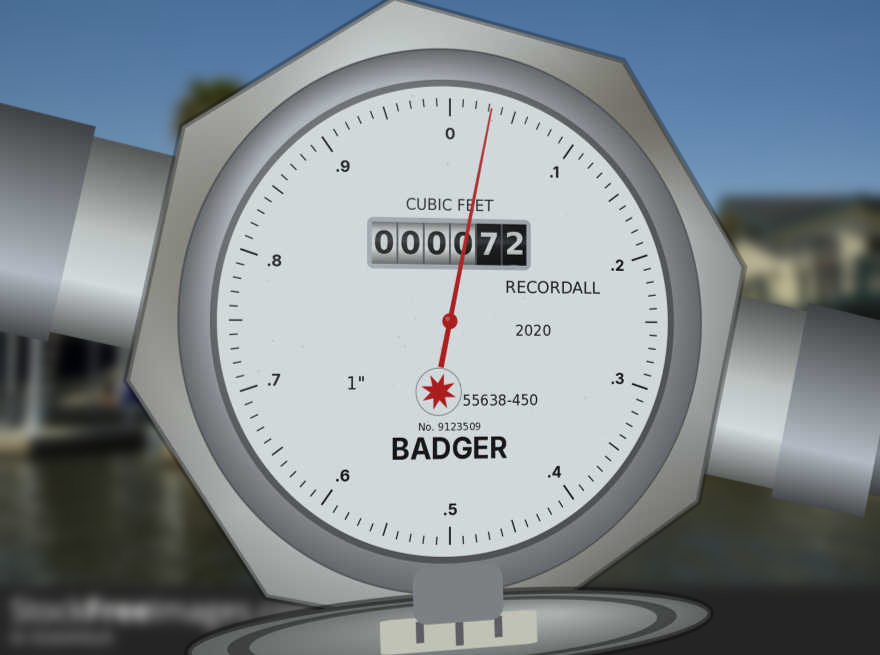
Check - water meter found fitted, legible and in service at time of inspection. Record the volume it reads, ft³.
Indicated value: 72.03 ft³
